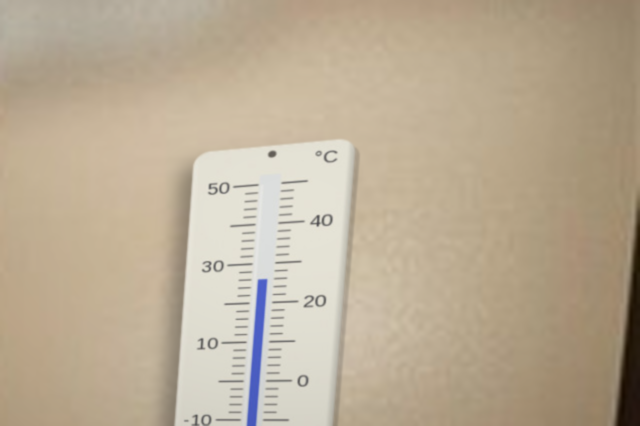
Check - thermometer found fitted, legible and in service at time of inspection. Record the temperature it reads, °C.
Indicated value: 26 °C
